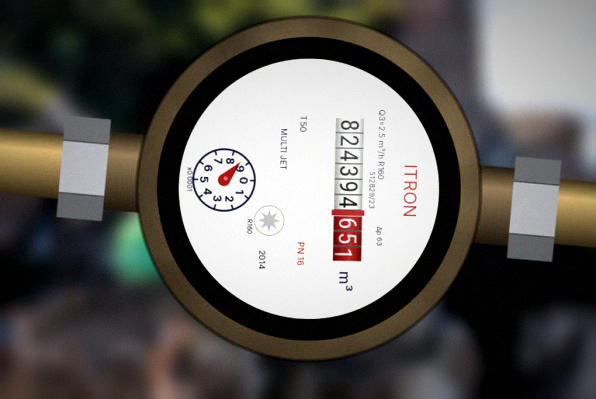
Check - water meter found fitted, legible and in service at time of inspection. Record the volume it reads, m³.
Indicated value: 824394.6508 m³
